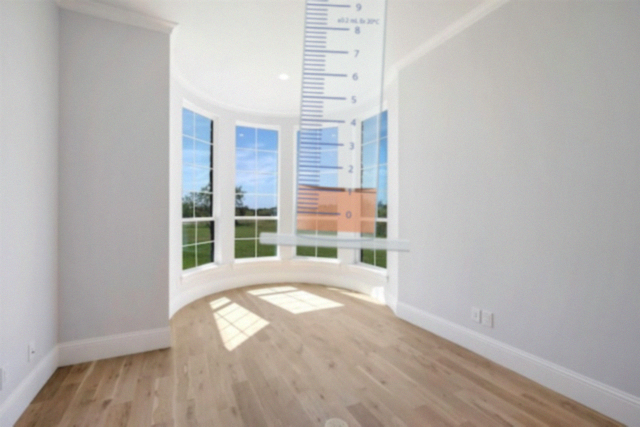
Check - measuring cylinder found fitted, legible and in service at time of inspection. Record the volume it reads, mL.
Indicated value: 1 mL
